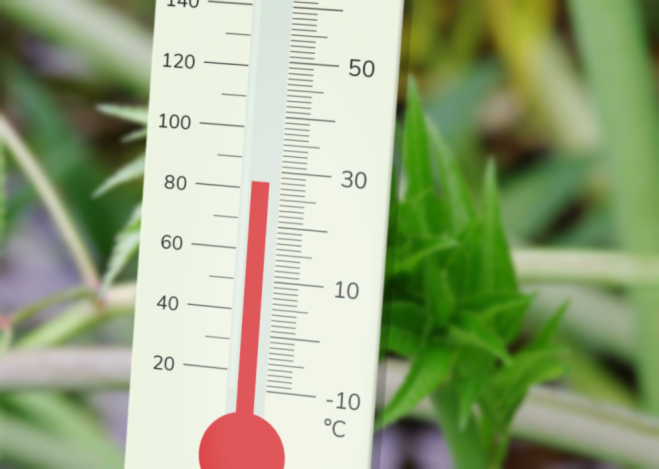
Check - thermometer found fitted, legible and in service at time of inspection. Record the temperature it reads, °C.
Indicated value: 28 °C
